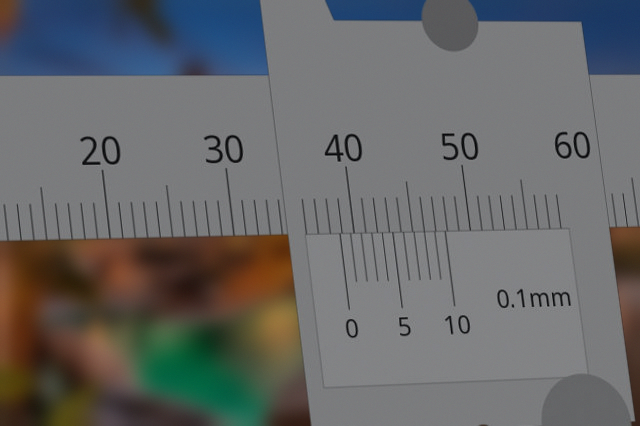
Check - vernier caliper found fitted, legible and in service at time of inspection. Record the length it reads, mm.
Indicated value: 38.8 mm
